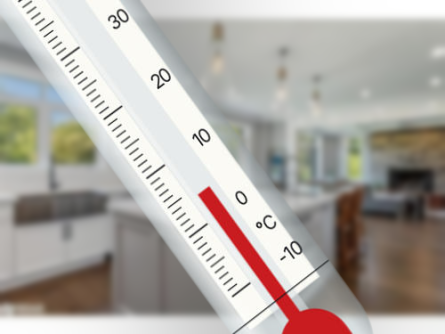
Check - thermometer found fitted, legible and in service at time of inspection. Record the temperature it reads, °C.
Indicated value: 4 °C
